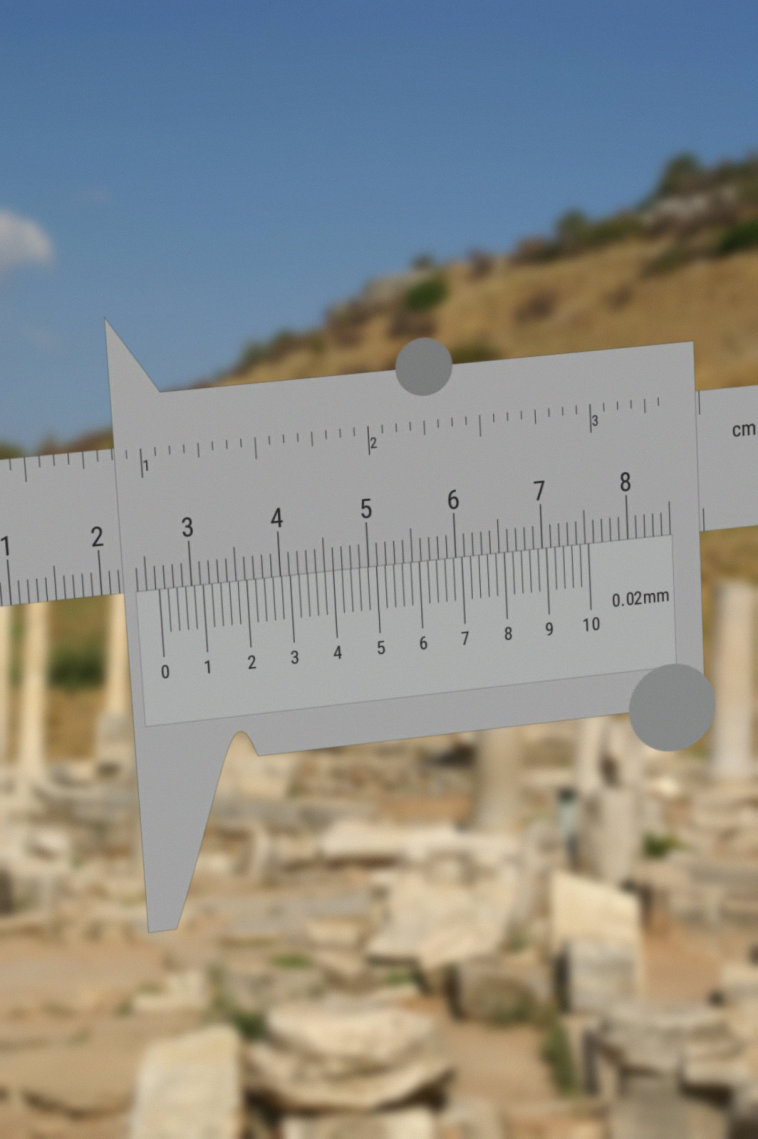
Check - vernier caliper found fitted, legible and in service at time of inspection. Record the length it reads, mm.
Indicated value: 26.4 mm
